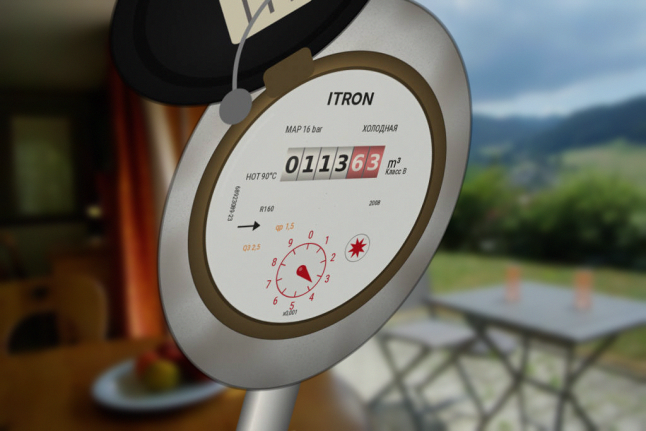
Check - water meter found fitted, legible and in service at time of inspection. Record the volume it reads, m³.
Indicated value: 113.633 m³
